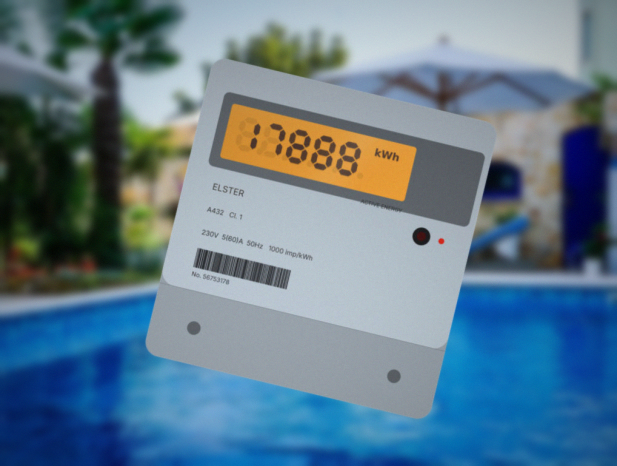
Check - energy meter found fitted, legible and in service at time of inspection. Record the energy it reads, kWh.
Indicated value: 17888 kWh
